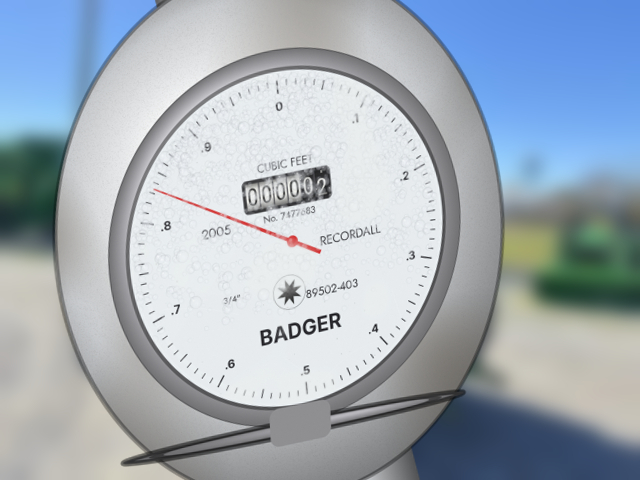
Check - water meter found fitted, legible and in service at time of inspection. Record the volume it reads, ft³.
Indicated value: 1.83 ft³
